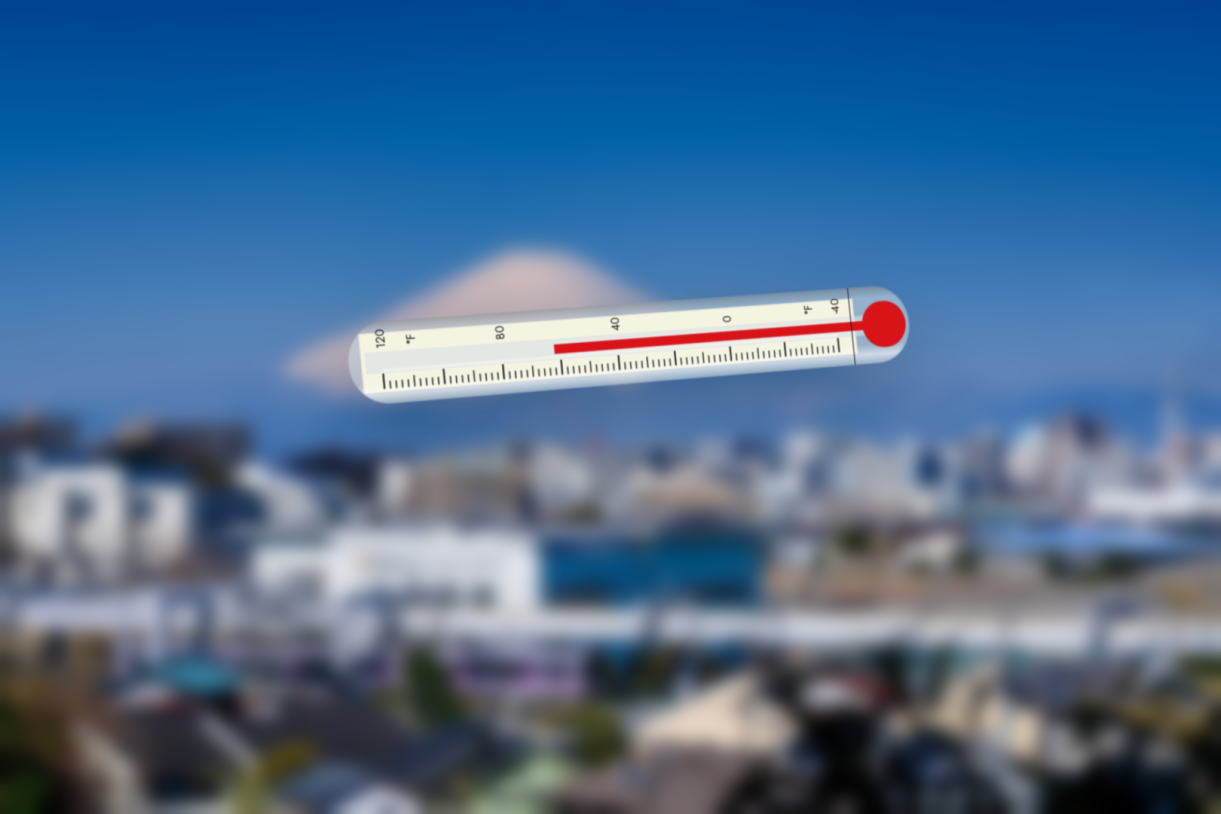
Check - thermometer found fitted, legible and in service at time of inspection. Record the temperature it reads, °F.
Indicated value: 62 °F
